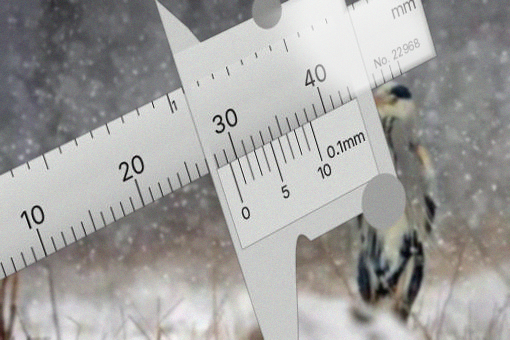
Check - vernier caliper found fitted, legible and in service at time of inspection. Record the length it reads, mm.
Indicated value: 29.2 mm
